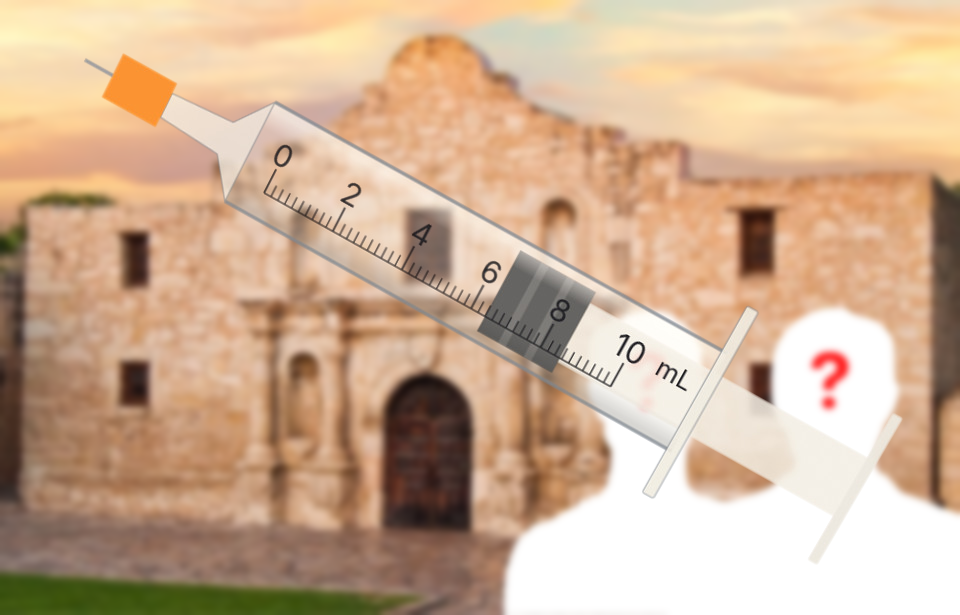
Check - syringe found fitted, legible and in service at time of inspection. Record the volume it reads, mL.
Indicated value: 6.4 mL
